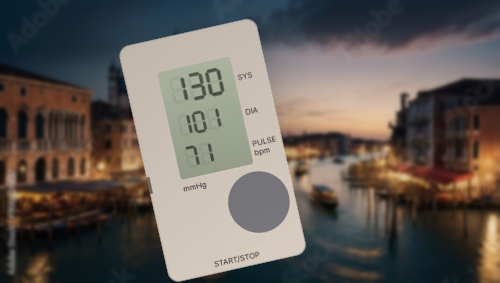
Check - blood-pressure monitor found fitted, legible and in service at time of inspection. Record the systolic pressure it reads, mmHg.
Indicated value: 130 mmHg
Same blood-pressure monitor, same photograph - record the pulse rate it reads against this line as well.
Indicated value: 71 bpm
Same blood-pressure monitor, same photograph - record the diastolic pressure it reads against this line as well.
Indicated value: 101 mmHg
